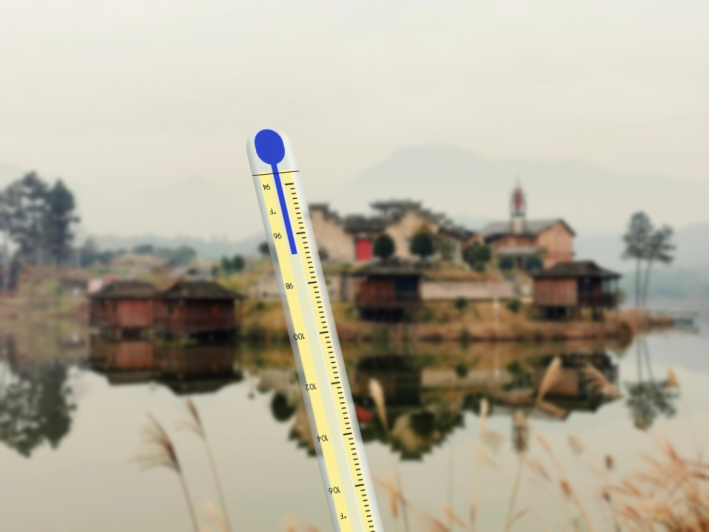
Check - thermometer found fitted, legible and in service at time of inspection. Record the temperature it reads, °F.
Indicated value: 96.8 °F
